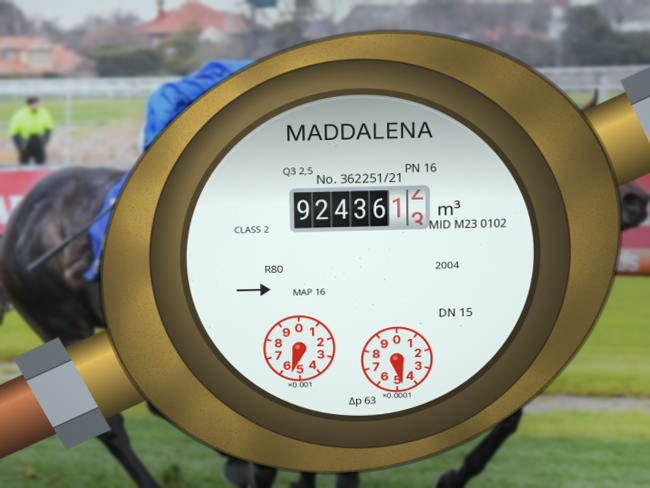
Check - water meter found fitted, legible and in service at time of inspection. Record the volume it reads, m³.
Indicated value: 92436.1254 m³
